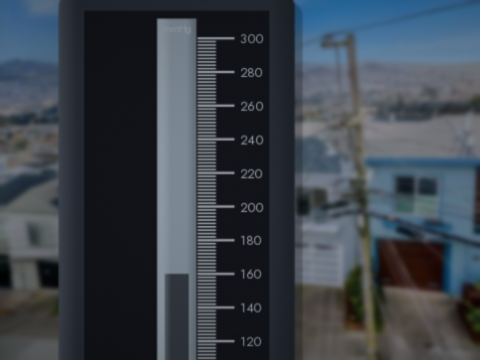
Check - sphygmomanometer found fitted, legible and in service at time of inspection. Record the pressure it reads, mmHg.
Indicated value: 160 mmHg
